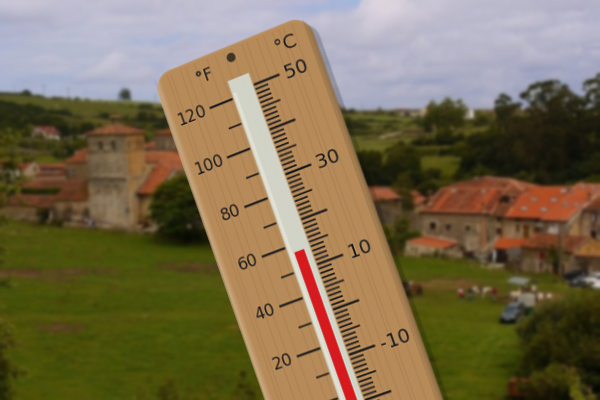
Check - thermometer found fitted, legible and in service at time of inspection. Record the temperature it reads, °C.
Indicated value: 14 °C
